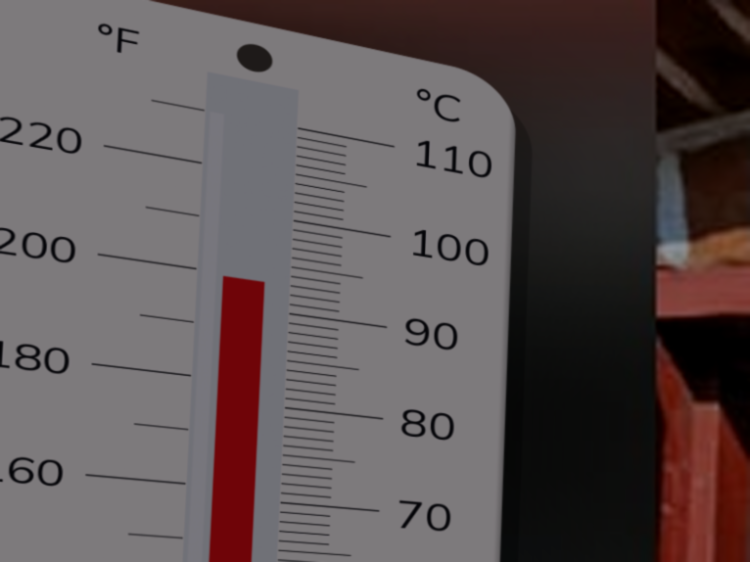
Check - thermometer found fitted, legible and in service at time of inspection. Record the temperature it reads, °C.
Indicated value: 93 °C
